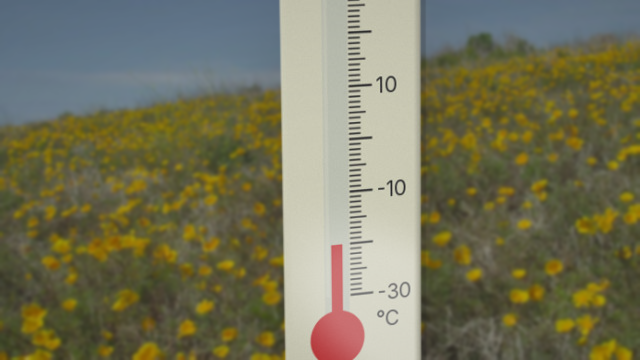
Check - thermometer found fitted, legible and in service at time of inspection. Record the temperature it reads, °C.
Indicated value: -20 °C
